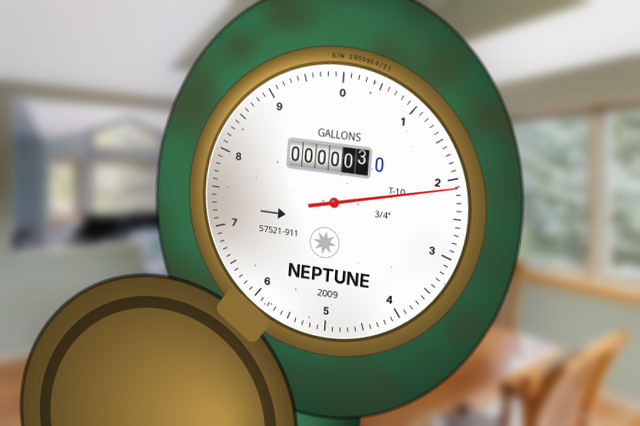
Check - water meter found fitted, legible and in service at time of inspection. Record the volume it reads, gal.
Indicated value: 32.1 gal
